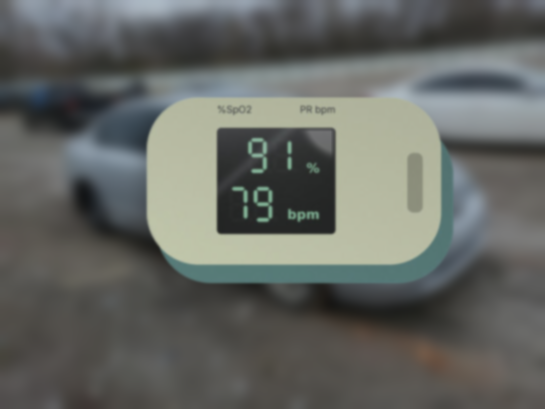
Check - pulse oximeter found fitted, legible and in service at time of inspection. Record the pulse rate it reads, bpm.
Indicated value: 79 bpm
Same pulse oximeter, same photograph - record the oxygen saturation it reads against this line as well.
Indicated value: 91 %
